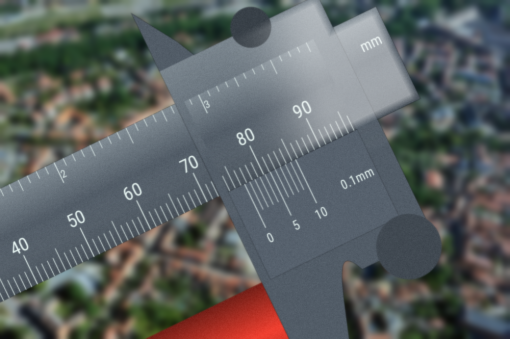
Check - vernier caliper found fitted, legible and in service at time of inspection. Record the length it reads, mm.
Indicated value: 76.6 mm
